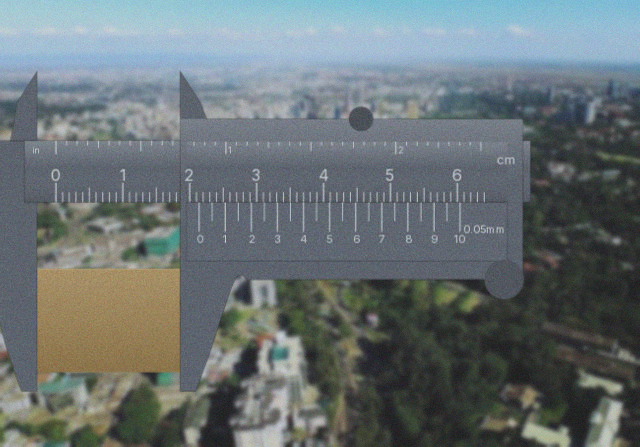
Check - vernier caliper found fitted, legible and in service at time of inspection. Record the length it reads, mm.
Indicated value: 21.4 mm
